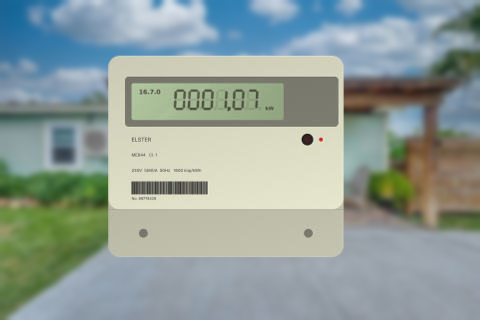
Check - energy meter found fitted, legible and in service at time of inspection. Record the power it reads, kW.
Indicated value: 1.07 kW
